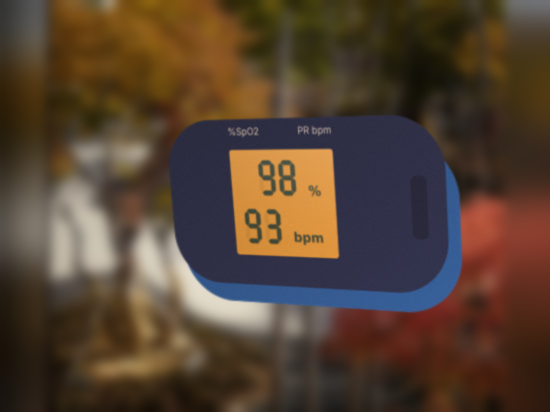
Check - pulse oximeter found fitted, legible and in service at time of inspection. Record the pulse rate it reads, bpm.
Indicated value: 93 bpm
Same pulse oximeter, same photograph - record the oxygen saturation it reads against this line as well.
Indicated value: 98 %
